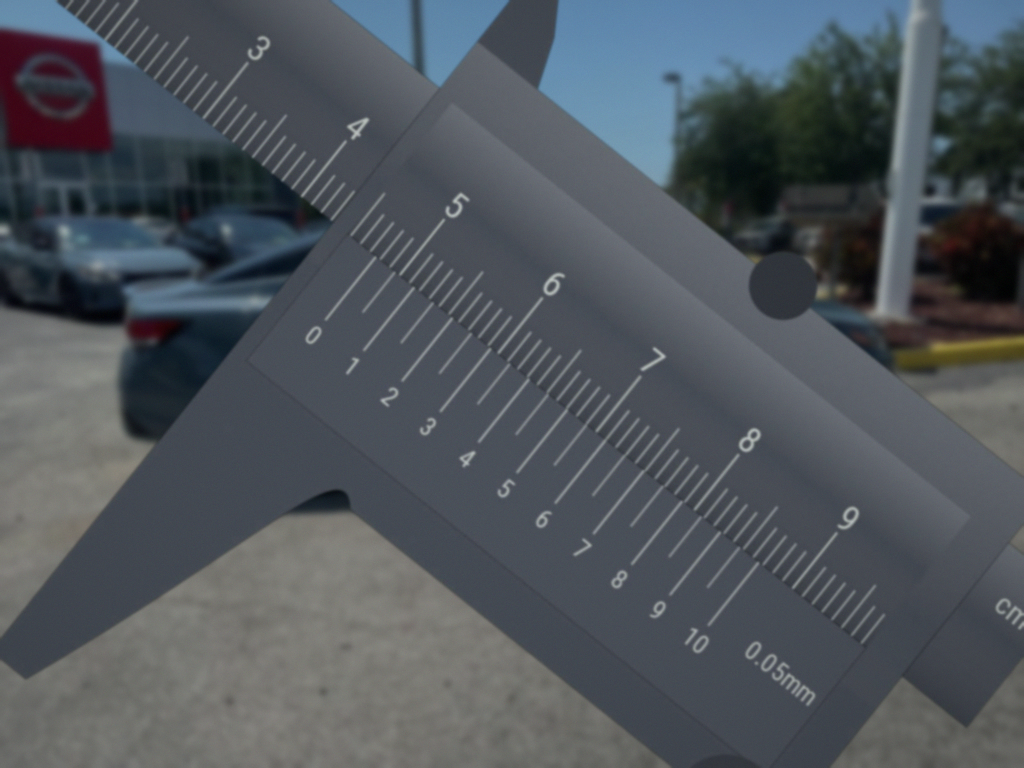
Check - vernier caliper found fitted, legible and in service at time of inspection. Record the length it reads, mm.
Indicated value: 47.6 mm
